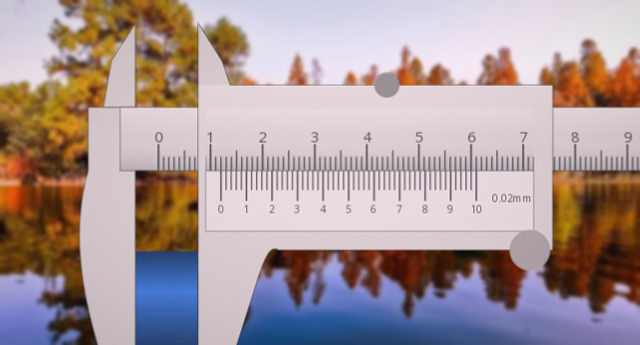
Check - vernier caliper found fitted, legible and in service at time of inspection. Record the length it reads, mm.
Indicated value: 12.0 mm
